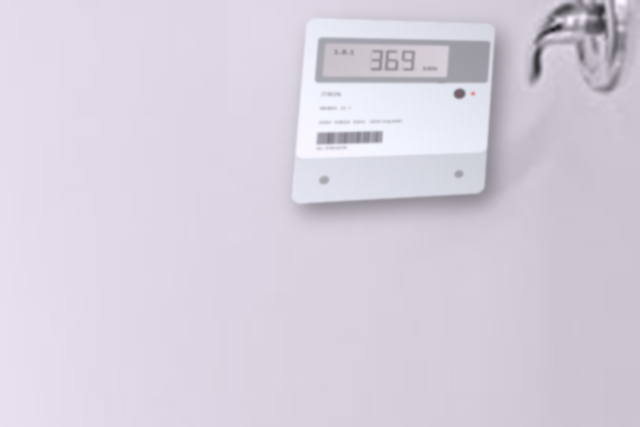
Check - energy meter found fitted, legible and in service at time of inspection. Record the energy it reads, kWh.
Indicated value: 369 kWh
